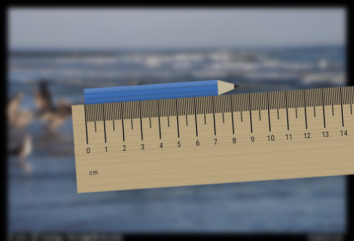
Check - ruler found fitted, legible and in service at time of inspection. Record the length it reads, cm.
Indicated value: 8.5 cm
